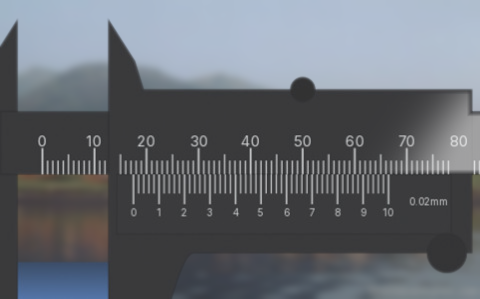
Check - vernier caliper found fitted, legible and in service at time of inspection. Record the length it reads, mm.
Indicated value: 17.5 mm
